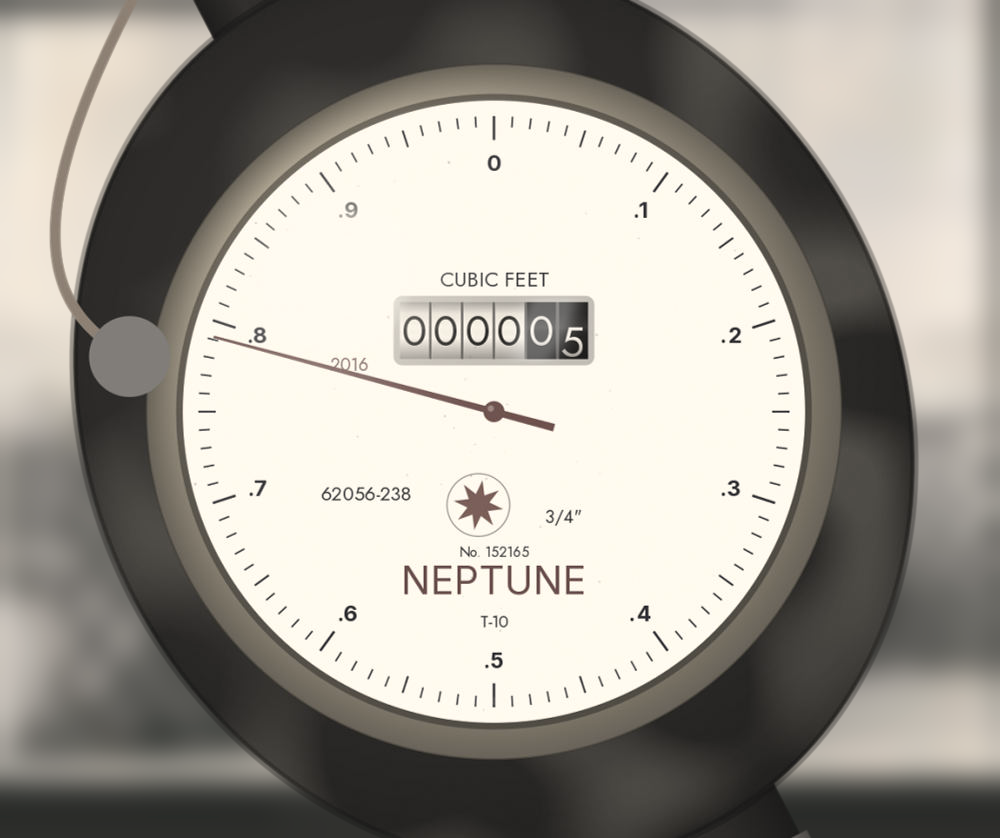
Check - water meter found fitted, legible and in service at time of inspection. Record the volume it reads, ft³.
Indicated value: 4.79 ft³
